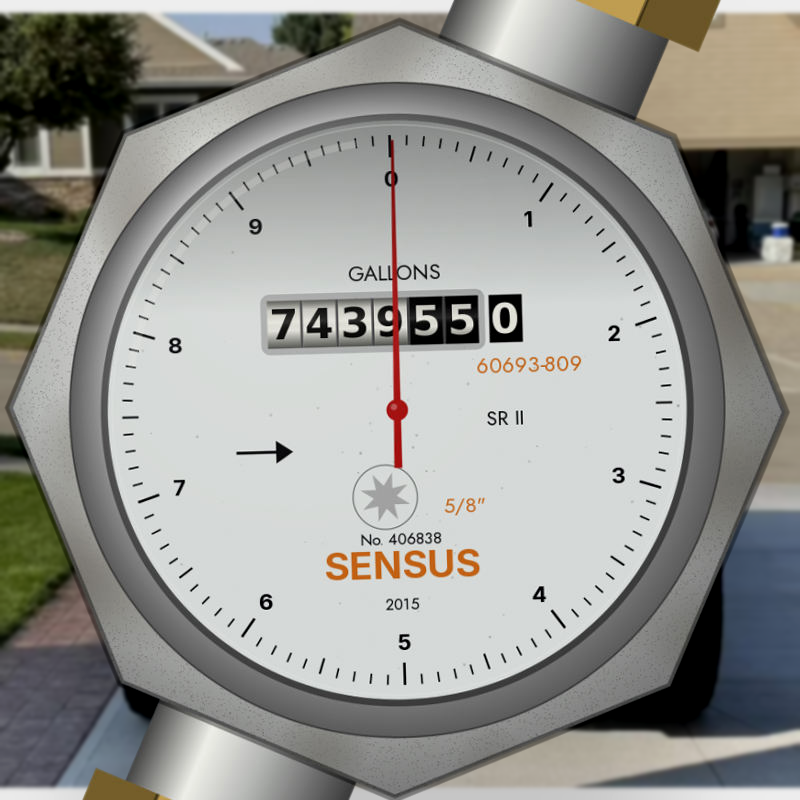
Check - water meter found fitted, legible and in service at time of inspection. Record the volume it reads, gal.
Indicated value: 7439550.0 gal
